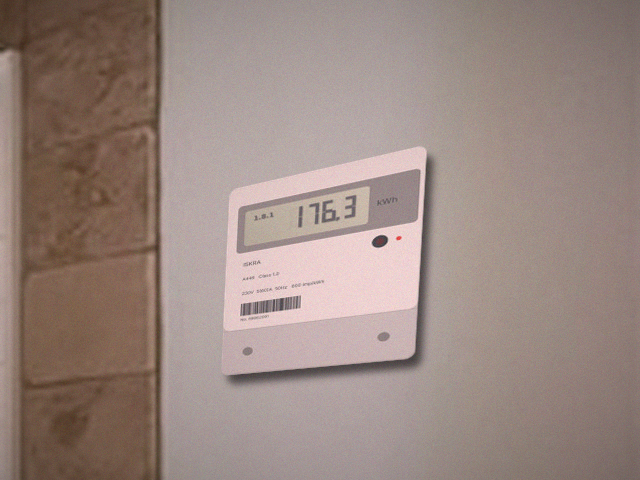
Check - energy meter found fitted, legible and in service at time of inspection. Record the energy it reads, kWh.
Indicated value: 176.3 kWh
